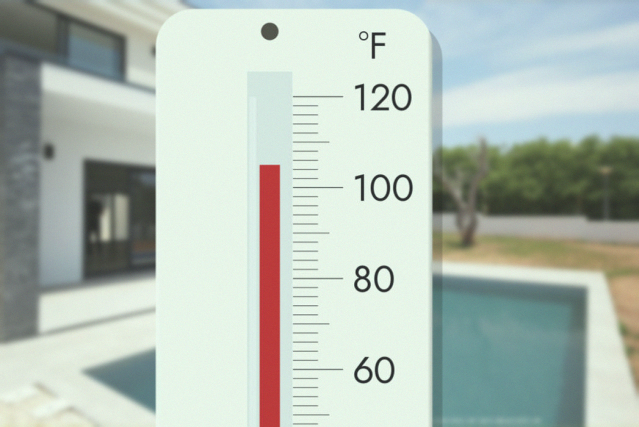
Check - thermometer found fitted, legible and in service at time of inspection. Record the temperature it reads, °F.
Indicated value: 105 °F
